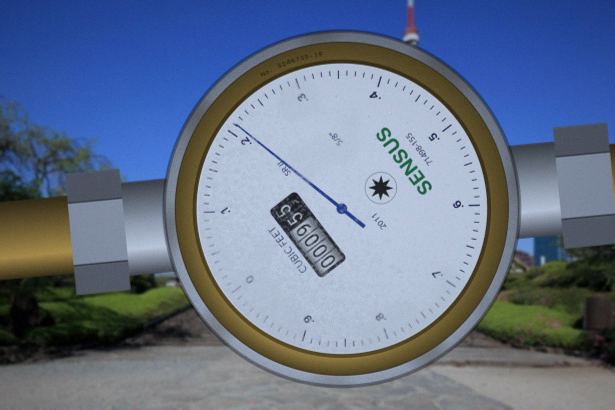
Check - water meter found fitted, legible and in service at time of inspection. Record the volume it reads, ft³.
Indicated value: 955.21 ft³
